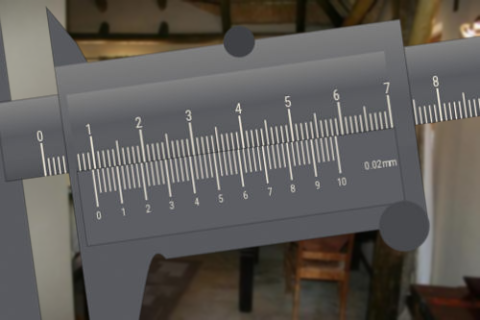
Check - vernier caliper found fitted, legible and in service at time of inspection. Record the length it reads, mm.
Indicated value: 9.5 mm
